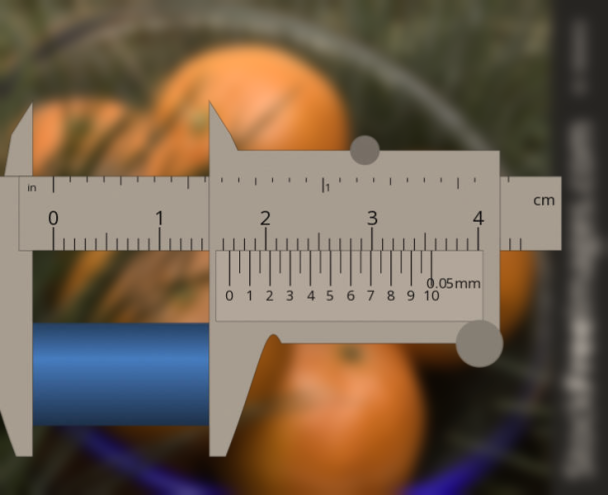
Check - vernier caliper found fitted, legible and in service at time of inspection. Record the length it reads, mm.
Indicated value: 16.6 mm
